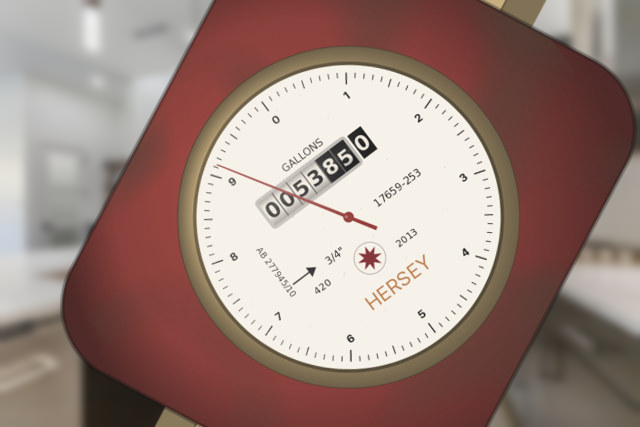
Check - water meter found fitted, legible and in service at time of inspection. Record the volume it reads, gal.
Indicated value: 53849.1 gal
